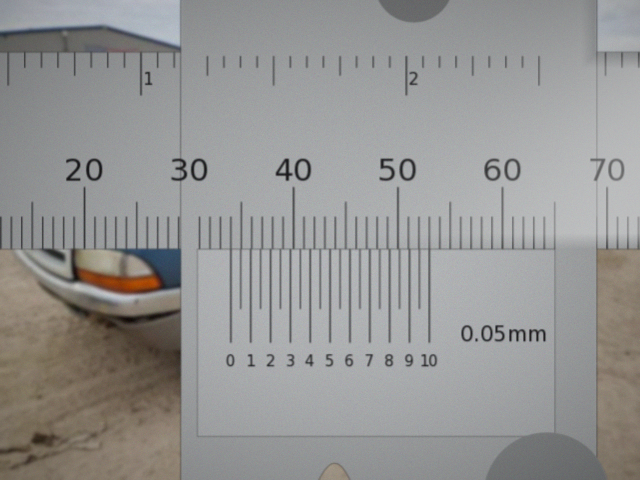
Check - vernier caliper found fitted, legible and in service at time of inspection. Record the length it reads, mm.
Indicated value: 34.0 mm
